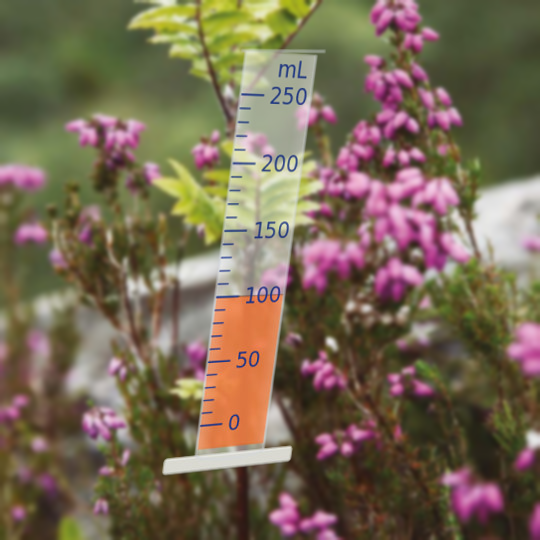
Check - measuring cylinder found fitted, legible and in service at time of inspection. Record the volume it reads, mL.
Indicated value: 100 mL
